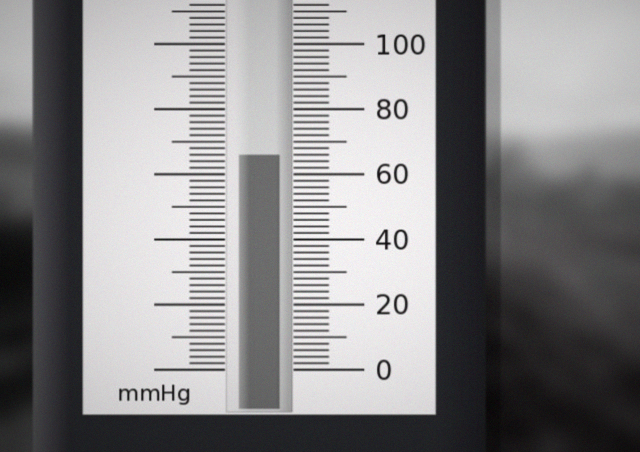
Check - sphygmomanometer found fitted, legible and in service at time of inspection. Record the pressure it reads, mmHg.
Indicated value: 66 mmHg
